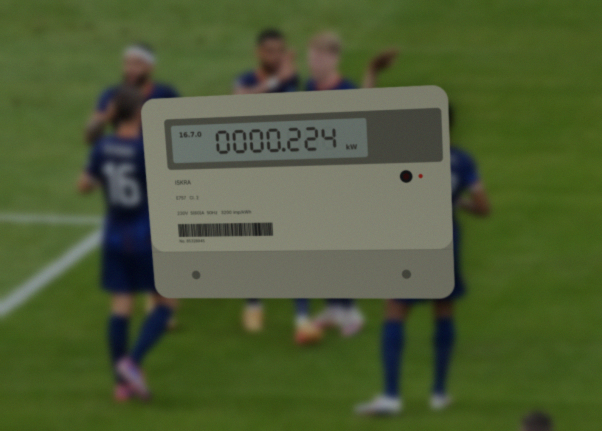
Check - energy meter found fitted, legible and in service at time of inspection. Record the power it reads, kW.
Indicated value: 0.224 kW
